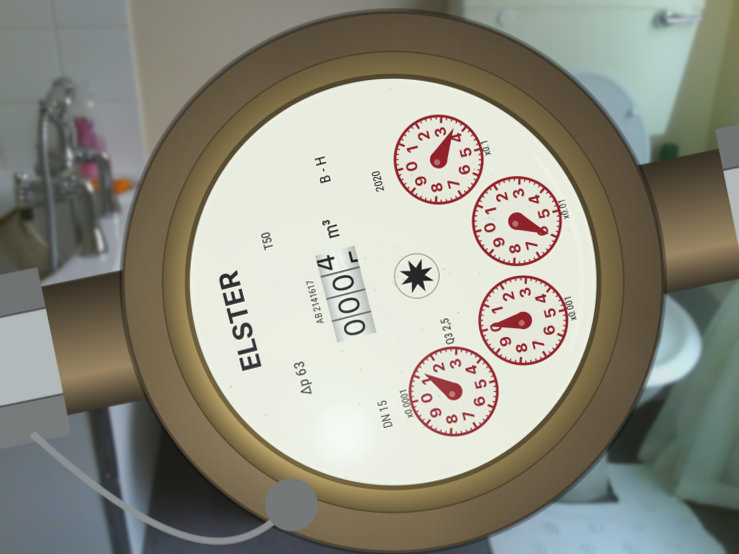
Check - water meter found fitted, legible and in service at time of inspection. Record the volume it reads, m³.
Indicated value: 4.3601 m³
